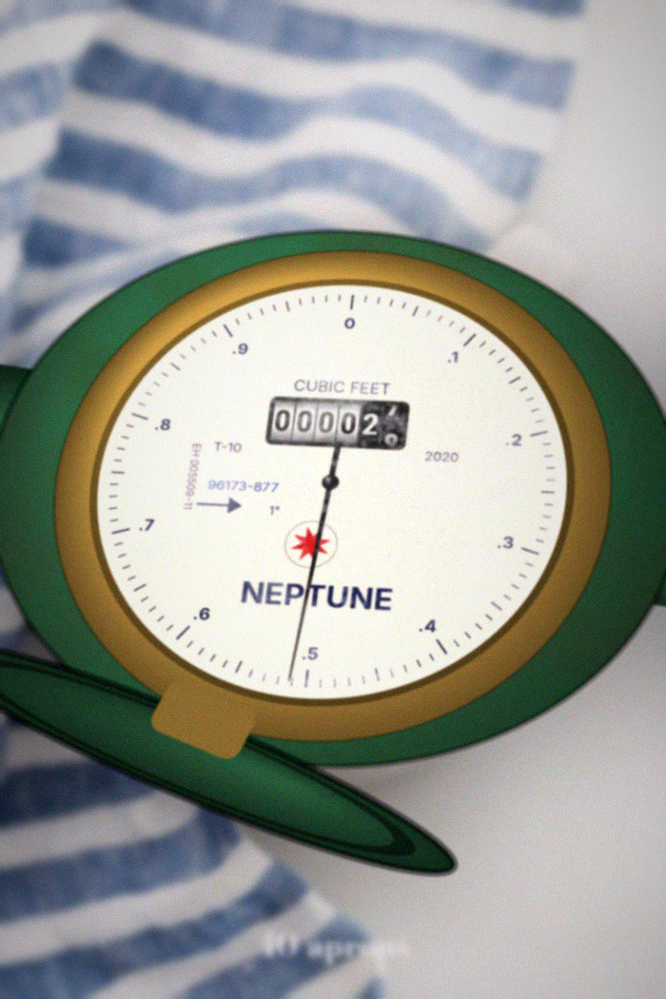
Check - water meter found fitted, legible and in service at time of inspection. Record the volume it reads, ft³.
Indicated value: 27.51 ft³
